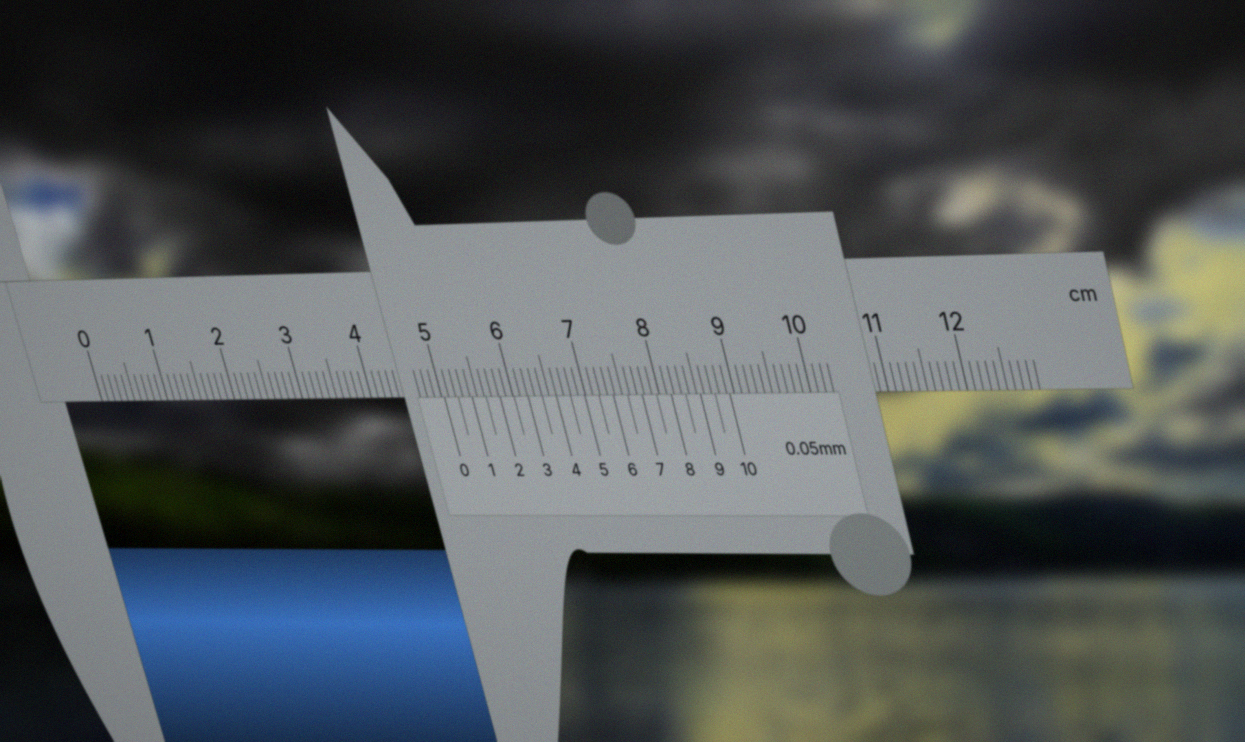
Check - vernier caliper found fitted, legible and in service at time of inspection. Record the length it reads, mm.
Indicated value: 50.4 mm
